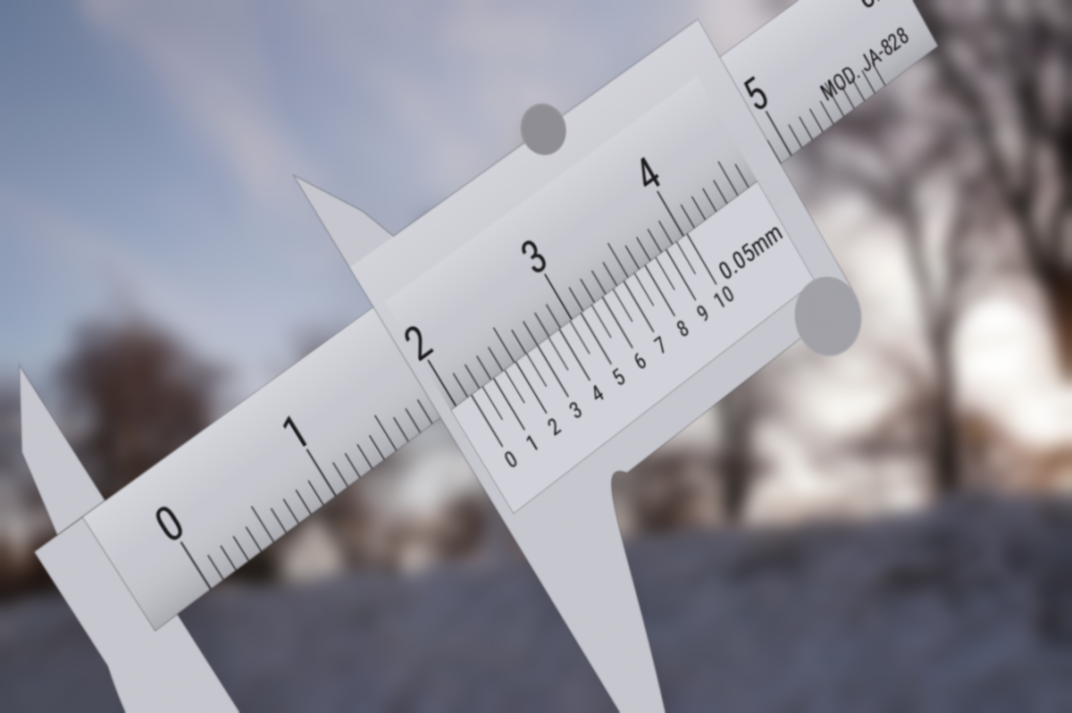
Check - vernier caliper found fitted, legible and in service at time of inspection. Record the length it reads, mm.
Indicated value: 21.3 mm
